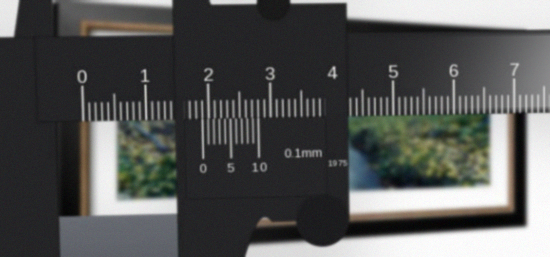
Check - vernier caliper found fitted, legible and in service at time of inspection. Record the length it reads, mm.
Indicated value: 19.0 mm
